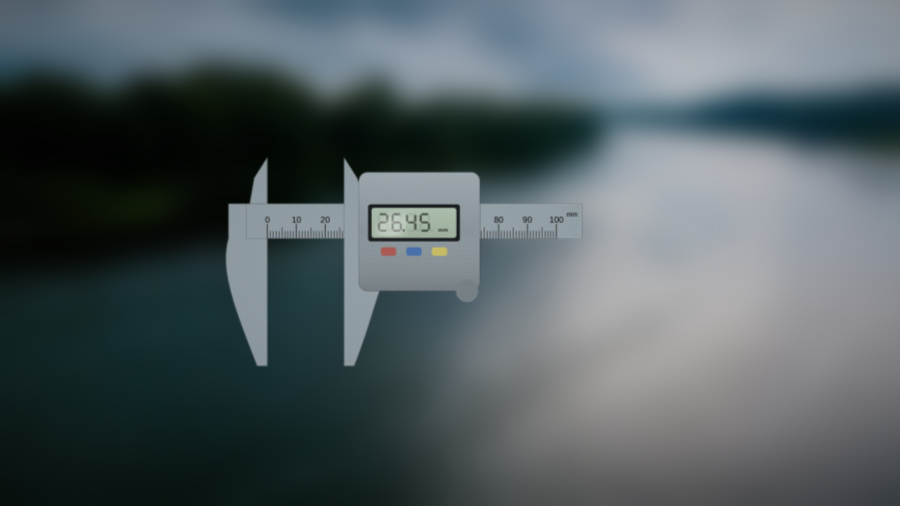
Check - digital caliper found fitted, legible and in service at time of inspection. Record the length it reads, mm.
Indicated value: 26.45 mm
